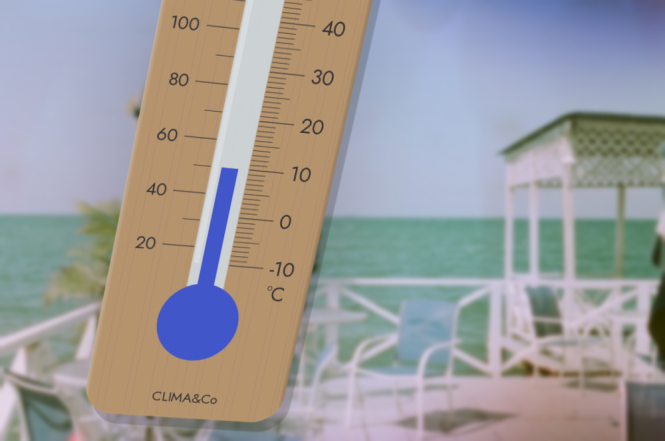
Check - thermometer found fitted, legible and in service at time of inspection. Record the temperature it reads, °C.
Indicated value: 10 °C
